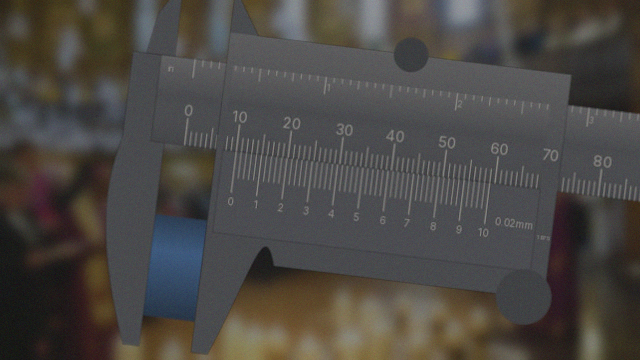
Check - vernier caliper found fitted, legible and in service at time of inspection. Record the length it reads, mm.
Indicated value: 10.0 mm
